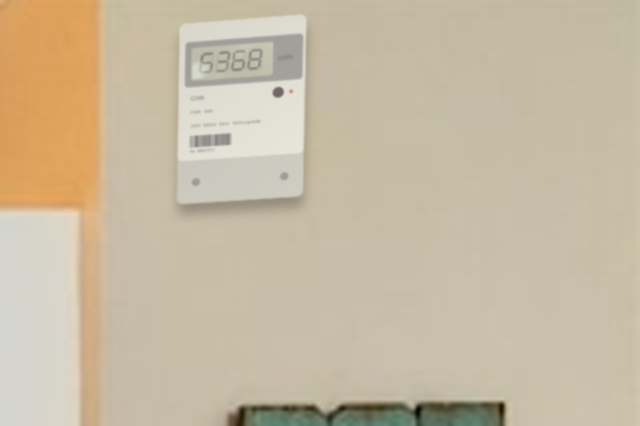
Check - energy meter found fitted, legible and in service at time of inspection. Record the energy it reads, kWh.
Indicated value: 6368 kWh
